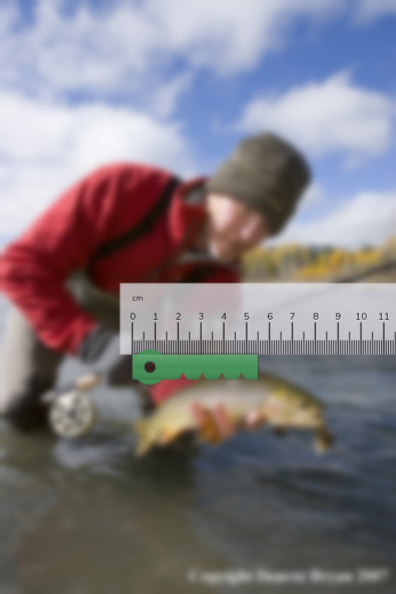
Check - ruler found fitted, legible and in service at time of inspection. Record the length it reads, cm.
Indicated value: 5.5 cm
